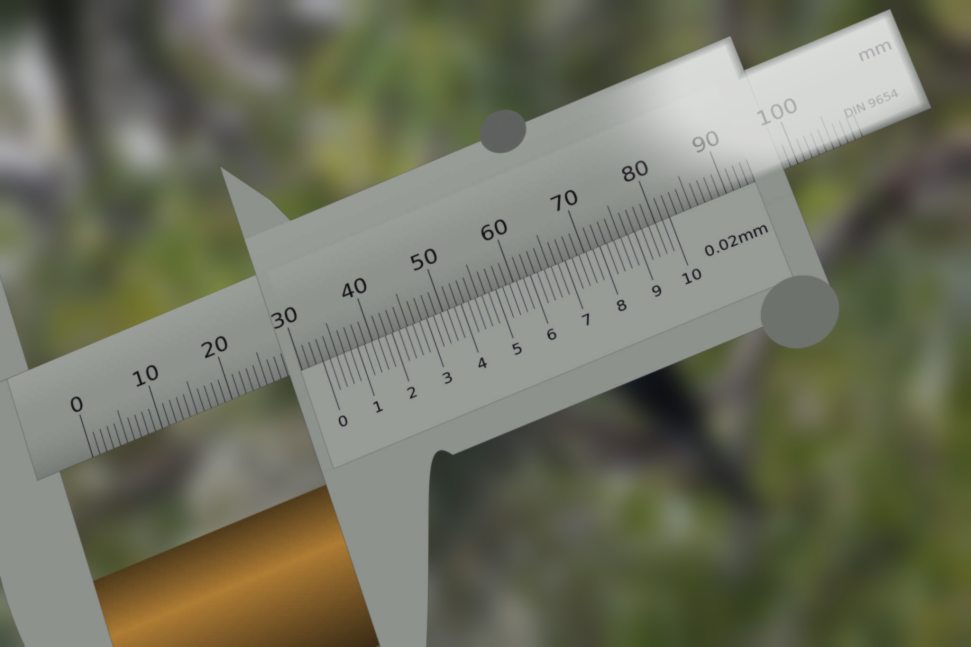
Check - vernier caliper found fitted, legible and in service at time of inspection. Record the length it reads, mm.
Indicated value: 33.0 mm
